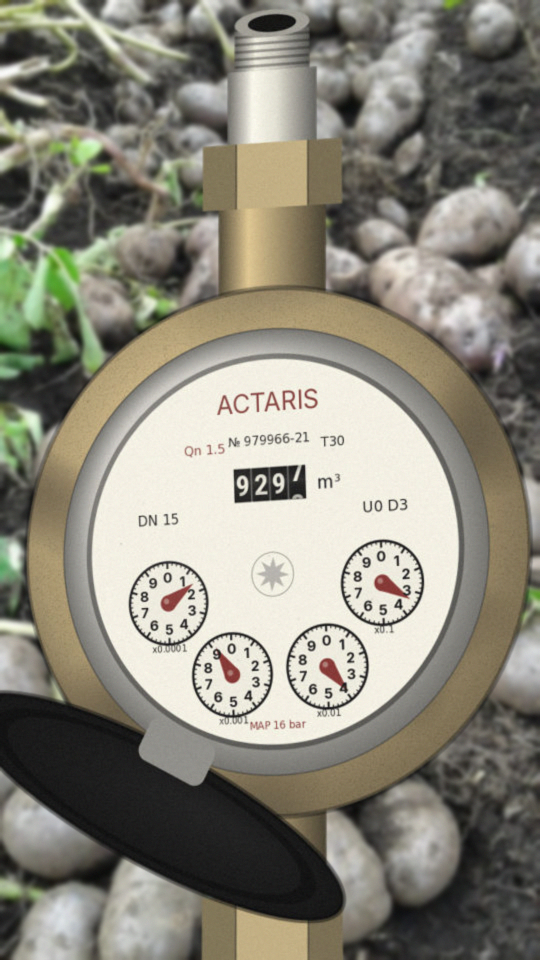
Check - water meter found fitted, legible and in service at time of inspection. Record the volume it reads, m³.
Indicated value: 9297.3391 m³
